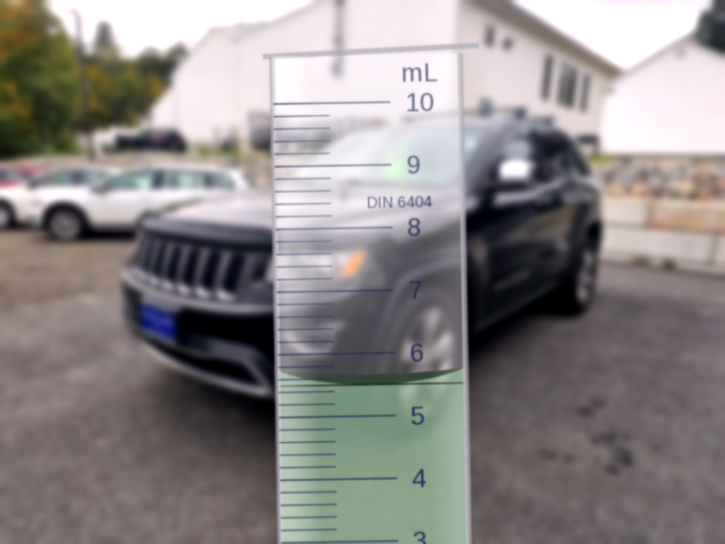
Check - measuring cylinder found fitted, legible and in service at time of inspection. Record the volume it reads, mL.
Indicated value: 5.5 mL
